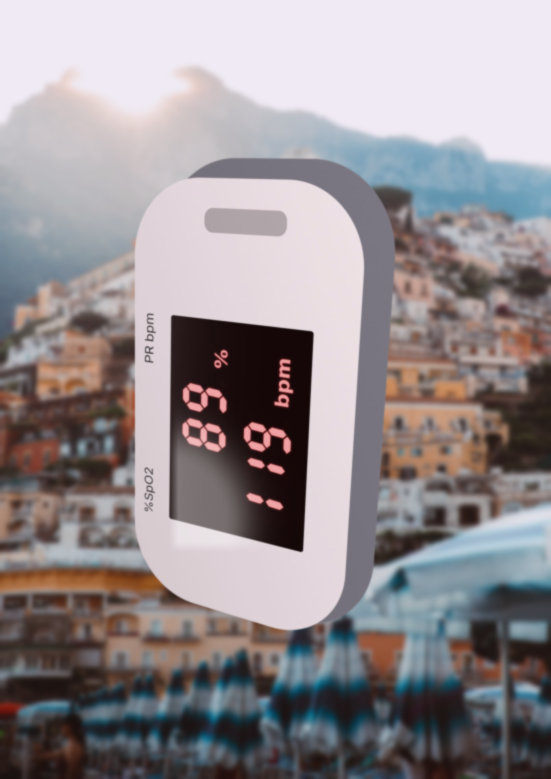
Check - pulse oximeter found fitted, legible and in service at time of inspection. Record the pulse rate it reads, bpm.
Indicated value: 119 bpm
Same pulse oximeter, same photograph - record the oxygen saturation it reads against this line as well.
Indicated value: 89 %
